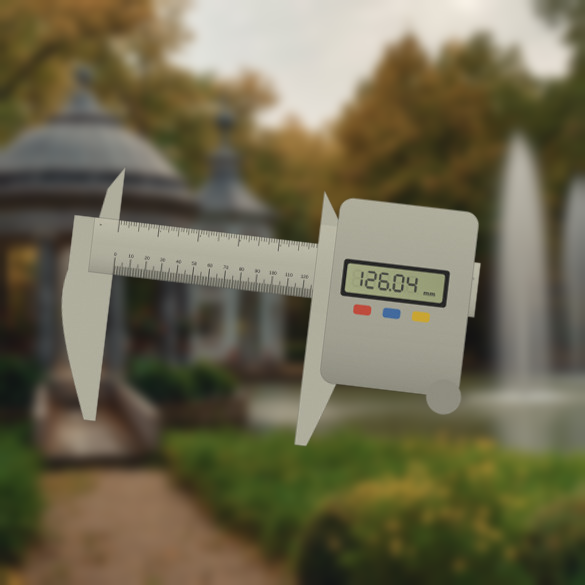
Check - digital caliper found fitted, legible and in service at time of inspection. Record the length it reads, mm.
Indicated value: 126.04 mm
